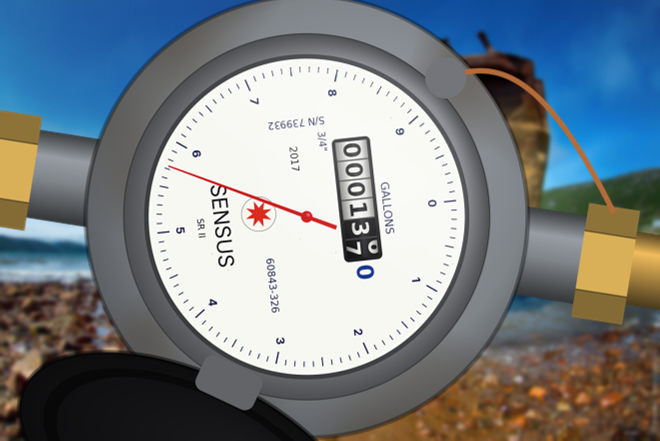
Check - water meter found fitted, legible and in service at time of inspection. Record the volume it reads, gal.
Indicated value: 1365.7 gal
